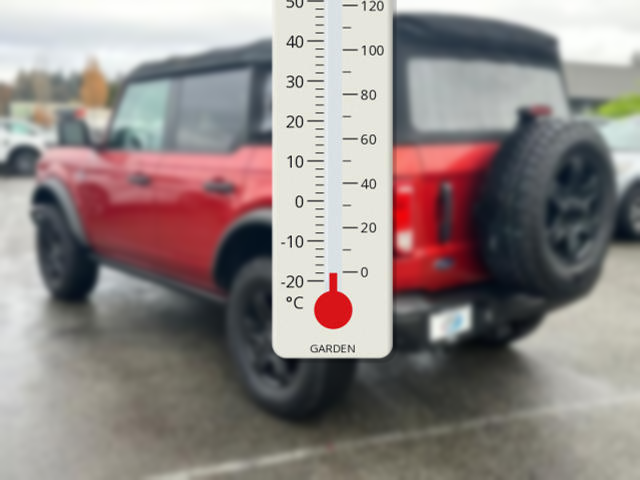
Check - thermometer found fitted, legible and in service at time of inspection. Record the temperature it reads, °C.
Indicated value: -18 °C
